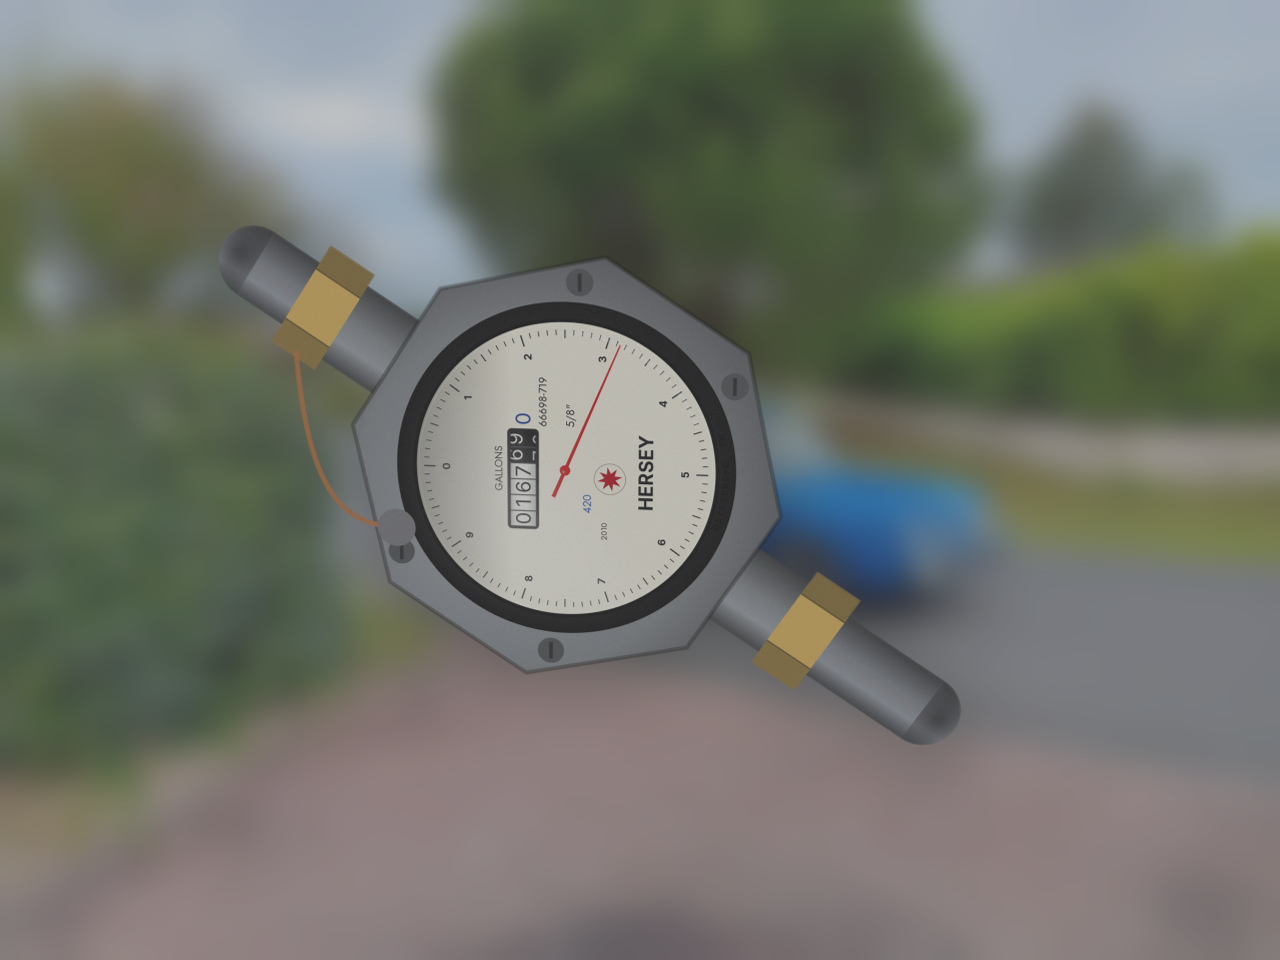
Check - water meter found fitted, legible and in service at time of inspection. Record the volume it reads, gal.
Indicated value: 167693.1 gal
